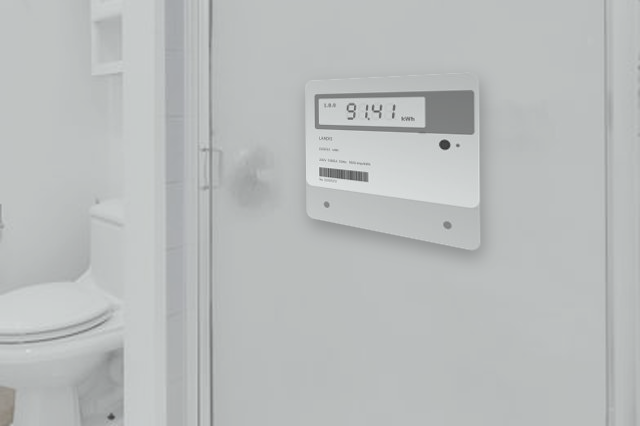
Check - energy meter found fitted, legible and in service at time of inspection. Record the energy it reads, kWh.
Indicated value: 91.41 kWh
